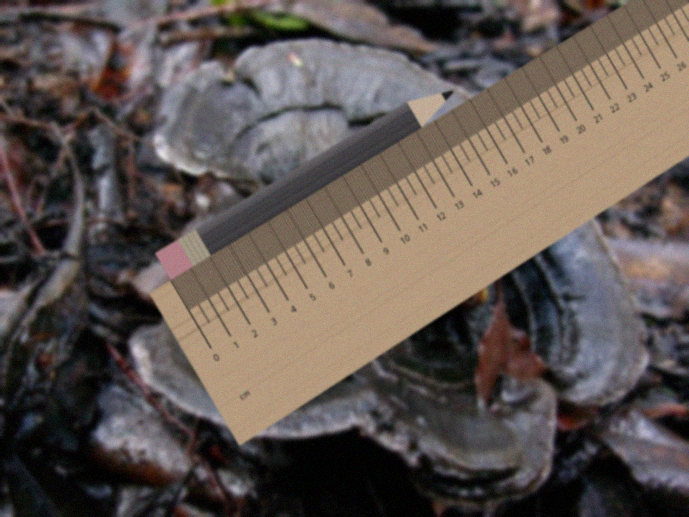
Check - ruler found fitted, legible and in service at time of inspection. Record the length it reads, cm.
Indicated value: 15.5 cm
